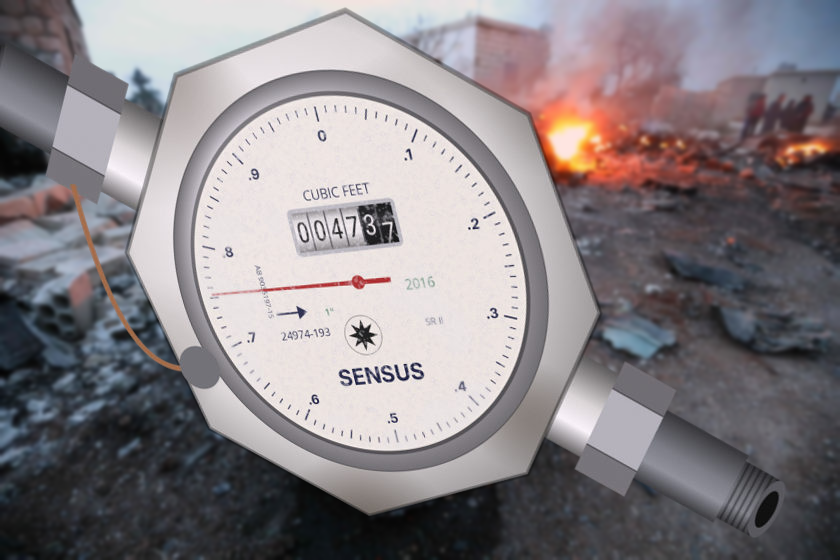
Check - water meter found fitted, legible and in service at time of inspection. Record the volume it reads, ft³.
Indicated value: 4736.75 ft³
